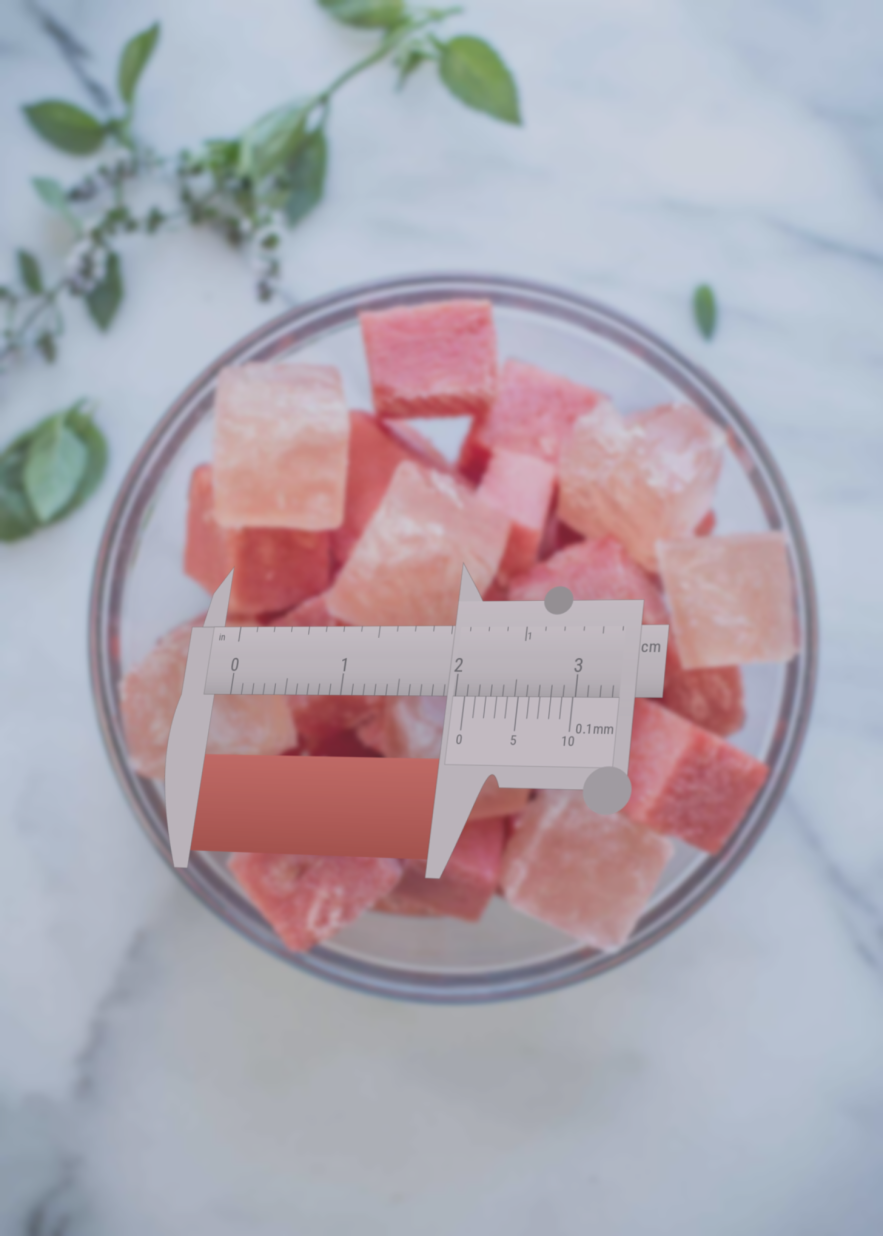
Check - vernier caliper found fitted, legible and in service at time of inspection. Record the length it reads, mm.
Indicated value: 20.8 mm
